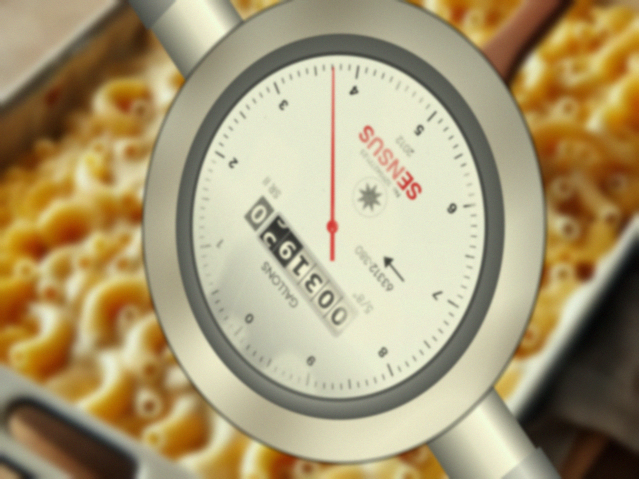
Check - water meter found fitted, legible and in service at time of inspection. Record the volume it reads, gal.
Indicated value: 31953.7 gal
